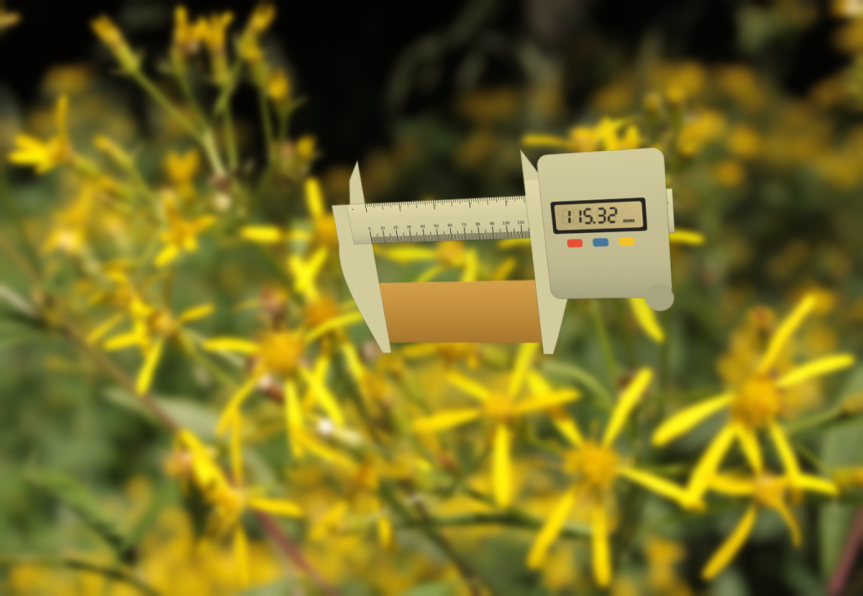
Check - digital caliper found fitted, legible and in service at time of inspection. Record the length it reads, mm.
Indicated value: 115.32 mm
